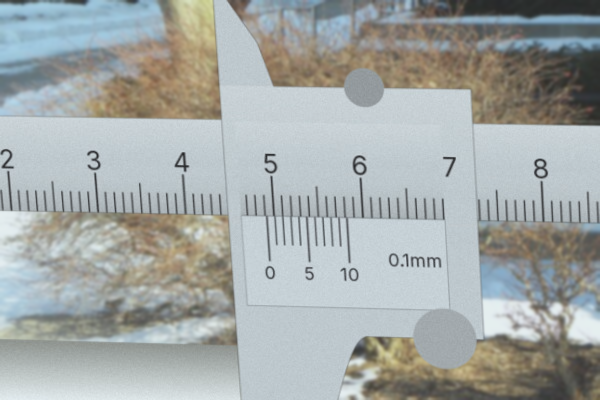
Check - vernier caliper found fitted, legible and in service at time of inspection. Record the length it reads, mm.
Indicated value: 49.2 mm
